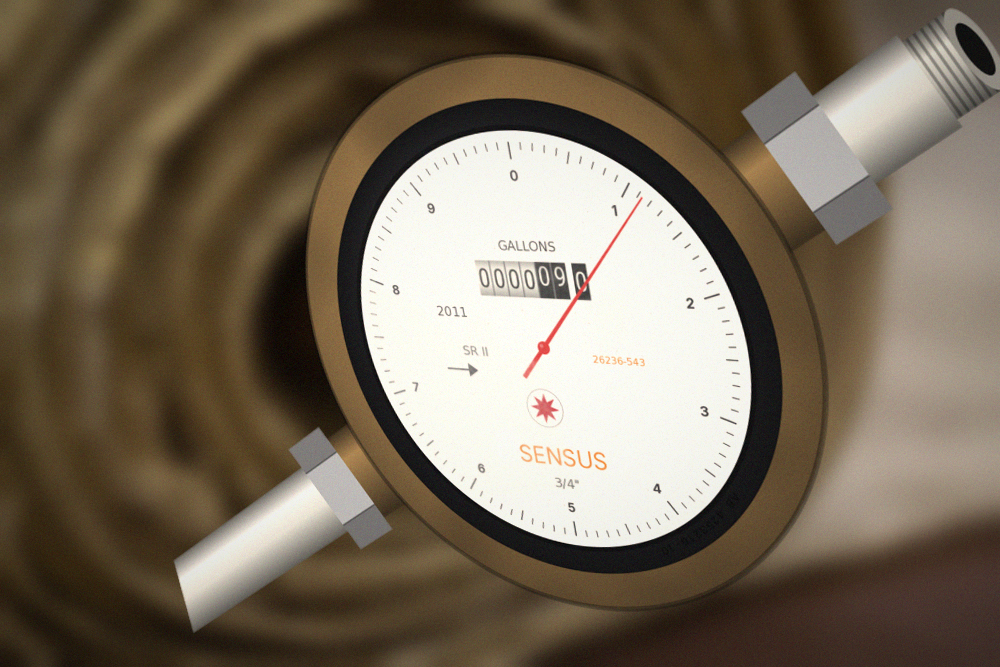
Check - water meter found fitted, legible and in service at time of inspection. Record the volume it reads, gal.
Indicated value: 91.1 gal
